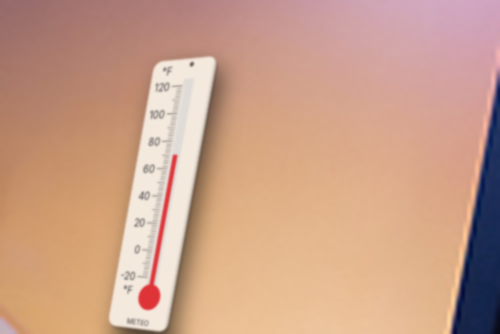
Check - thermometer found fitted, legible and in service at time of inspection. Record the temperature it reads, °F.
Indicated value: 70 °F
